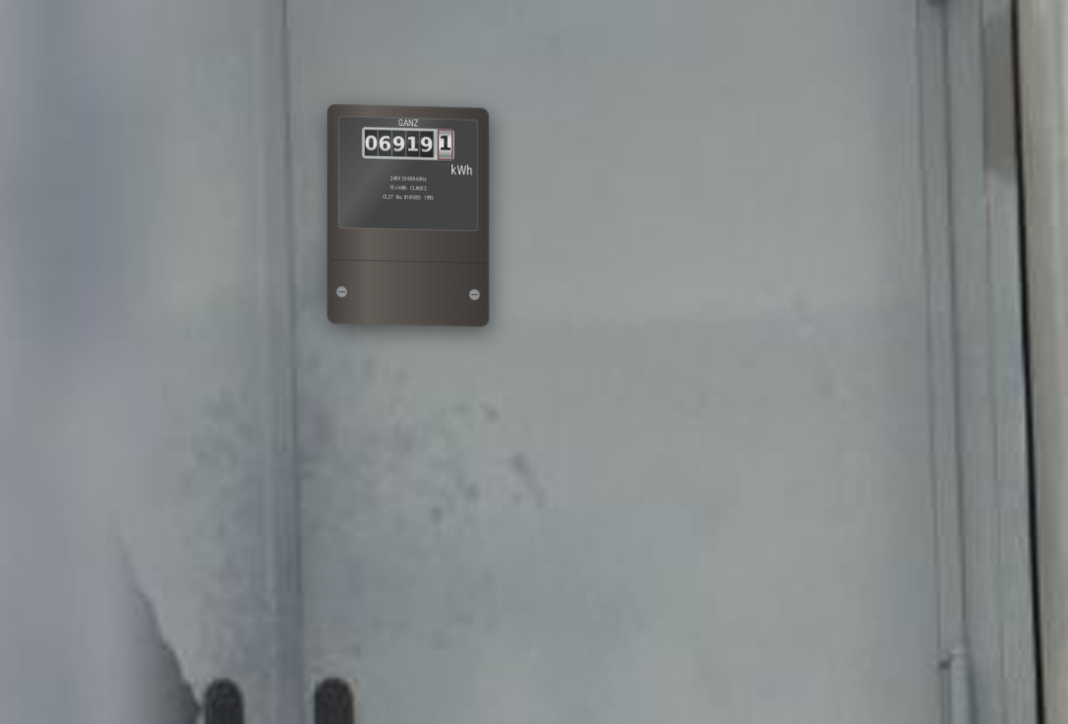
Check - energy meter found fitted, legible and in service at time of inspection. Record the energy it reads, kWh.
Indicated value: 6919.1 kWh
